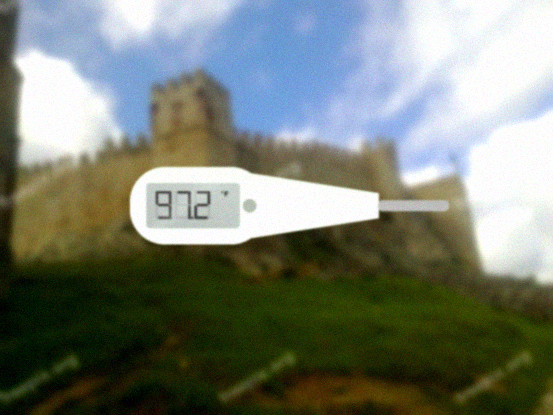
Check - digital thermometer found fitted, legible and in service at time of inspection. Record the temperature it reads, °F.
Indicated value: 97.2 °F
